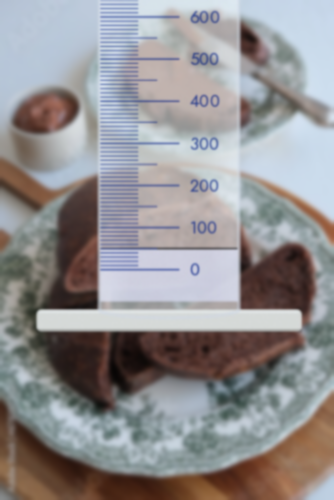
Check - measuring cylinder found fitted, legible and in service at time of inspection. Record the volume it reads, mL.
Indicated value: 50 mL
